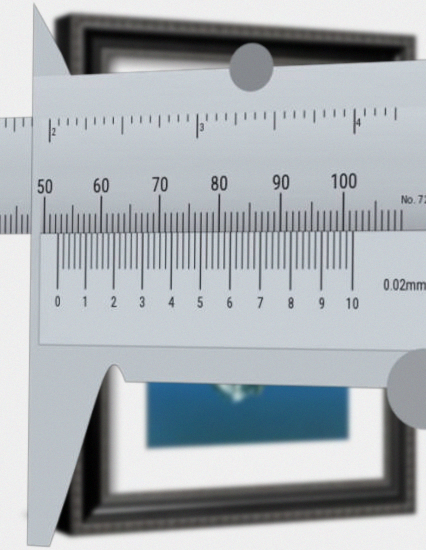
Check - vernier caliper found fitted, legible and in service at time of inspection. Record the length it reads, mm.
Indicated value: 52.5 mm
